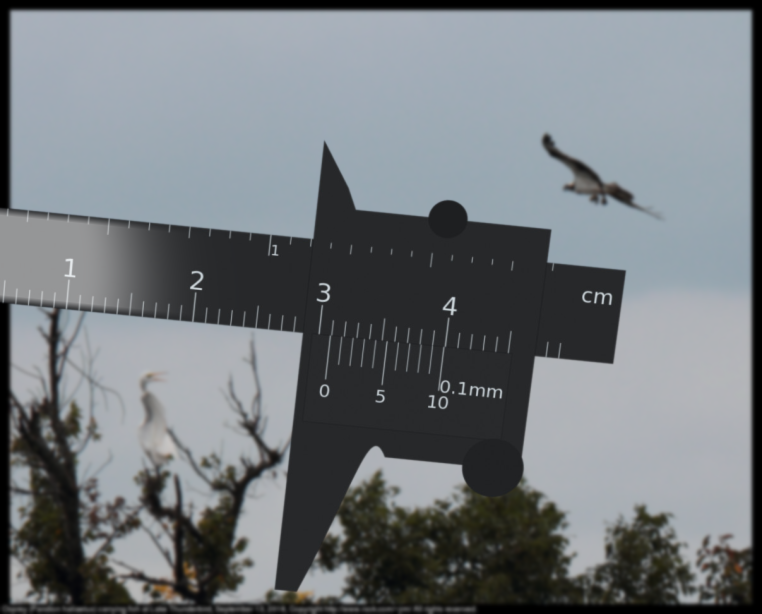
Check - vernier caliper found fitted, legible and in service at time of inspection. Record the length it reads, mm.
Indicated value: 30.9 mm
